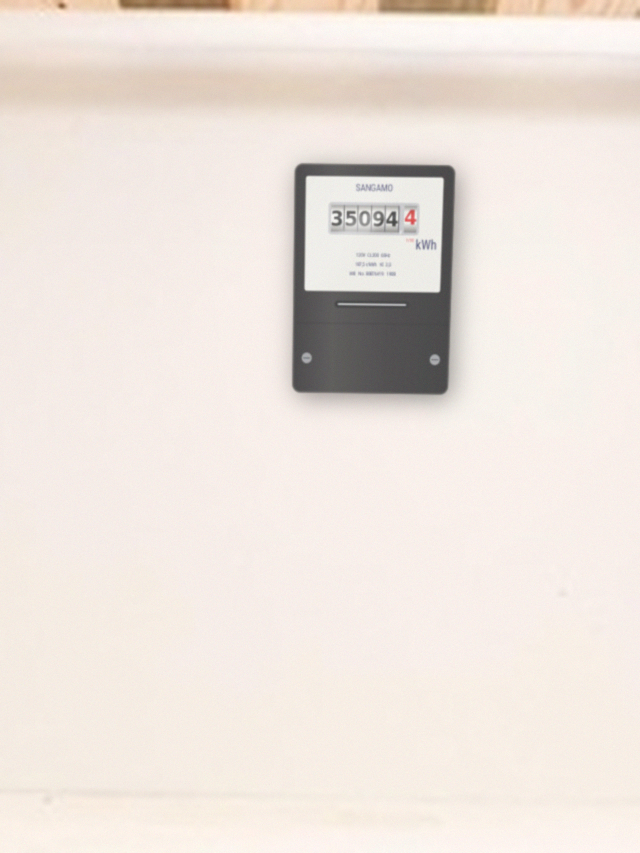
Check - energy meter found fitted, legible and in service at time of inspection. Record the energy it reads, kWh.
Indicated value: 35094.4 kWh
